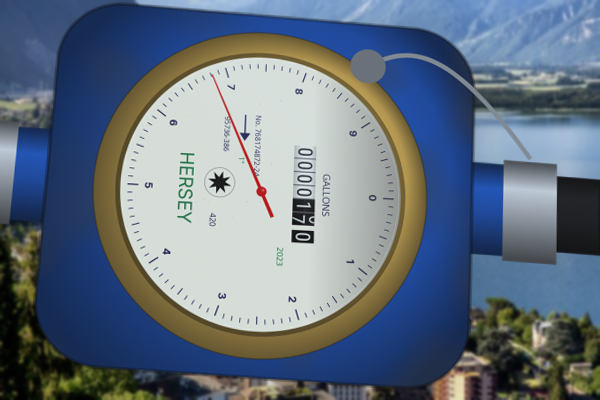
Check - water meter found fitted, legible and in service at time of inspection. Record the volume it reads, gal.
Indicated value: 166.8 gal
